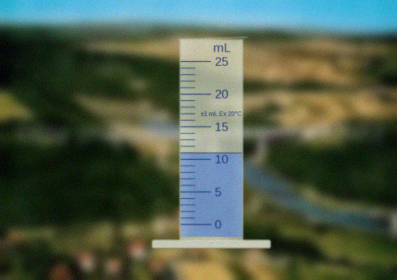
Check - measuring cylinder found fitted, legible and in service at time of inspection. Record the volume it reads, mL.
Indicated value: 11 mL
